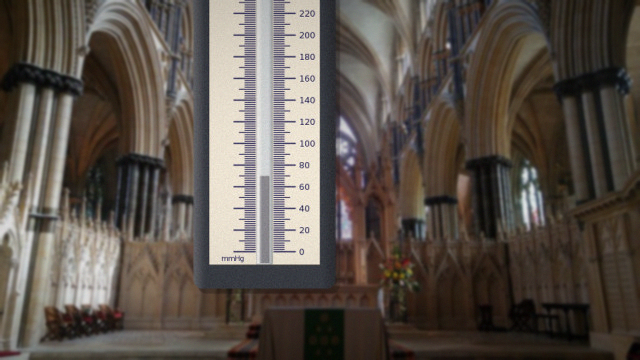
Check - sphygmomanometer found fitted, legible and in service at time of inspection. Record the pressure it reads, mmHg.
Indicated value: 70 mmHg
